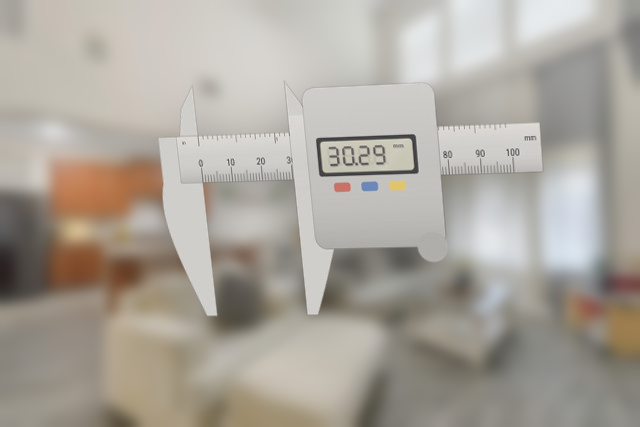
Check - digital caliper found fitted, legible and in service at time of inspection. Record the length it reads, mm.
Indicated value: 30.29 mm
